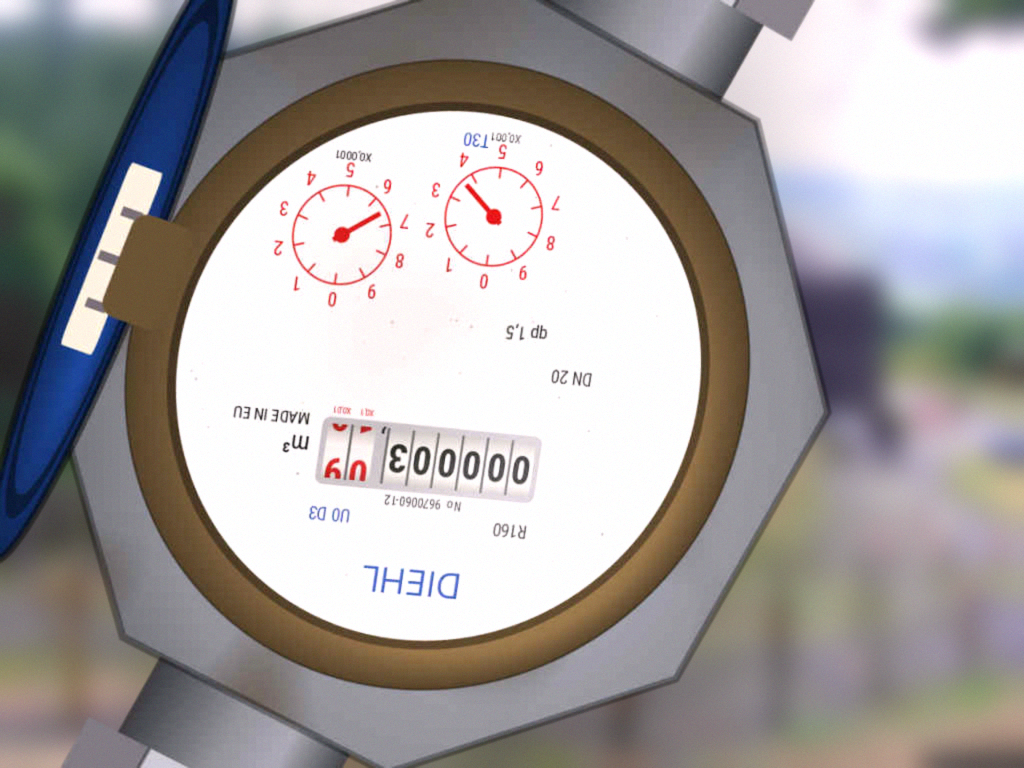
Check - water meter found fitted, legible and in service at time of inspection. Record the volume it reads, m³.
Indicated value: 3.0936 m³
